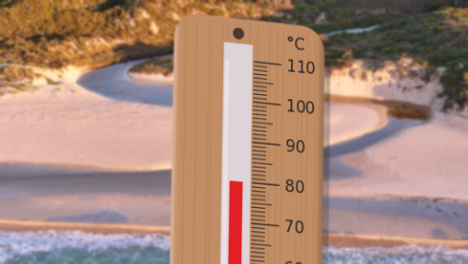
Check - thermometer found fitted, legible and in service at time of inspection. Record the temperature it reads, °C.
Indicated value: 80 °C
